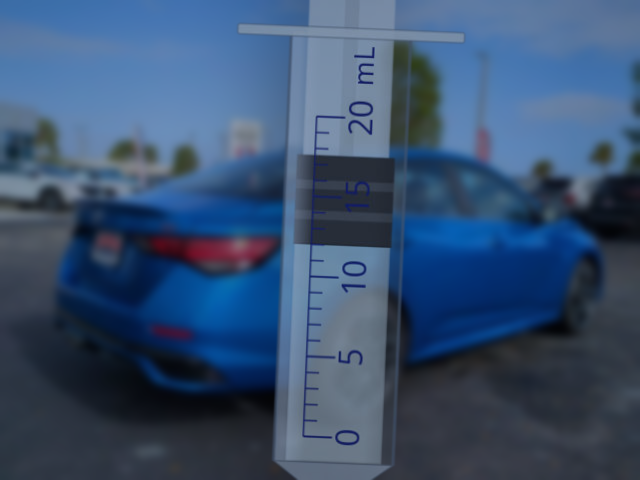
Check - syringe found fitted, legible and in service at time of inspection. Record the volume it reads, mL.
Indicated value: 12 mL
